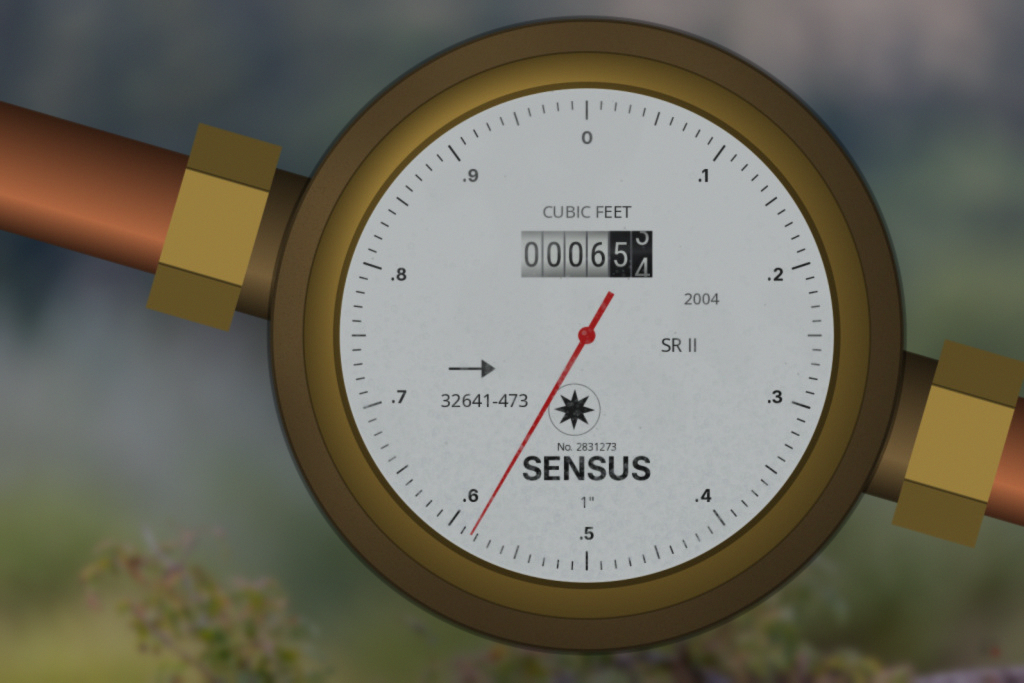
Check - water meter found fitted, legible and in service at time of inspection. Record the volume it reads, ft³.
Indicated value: 653.58 ft³
